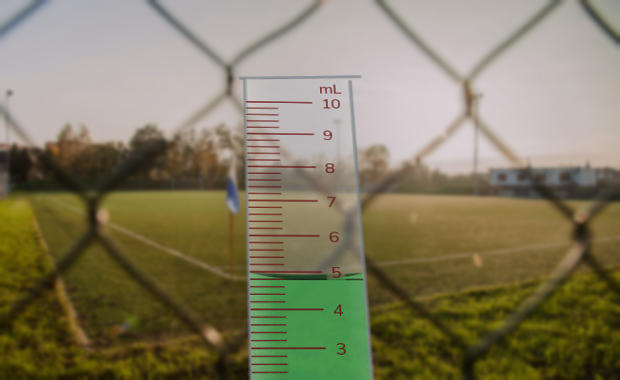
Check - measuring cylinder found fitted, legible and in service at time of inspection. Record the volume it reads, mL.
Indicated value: 4.8 mL
